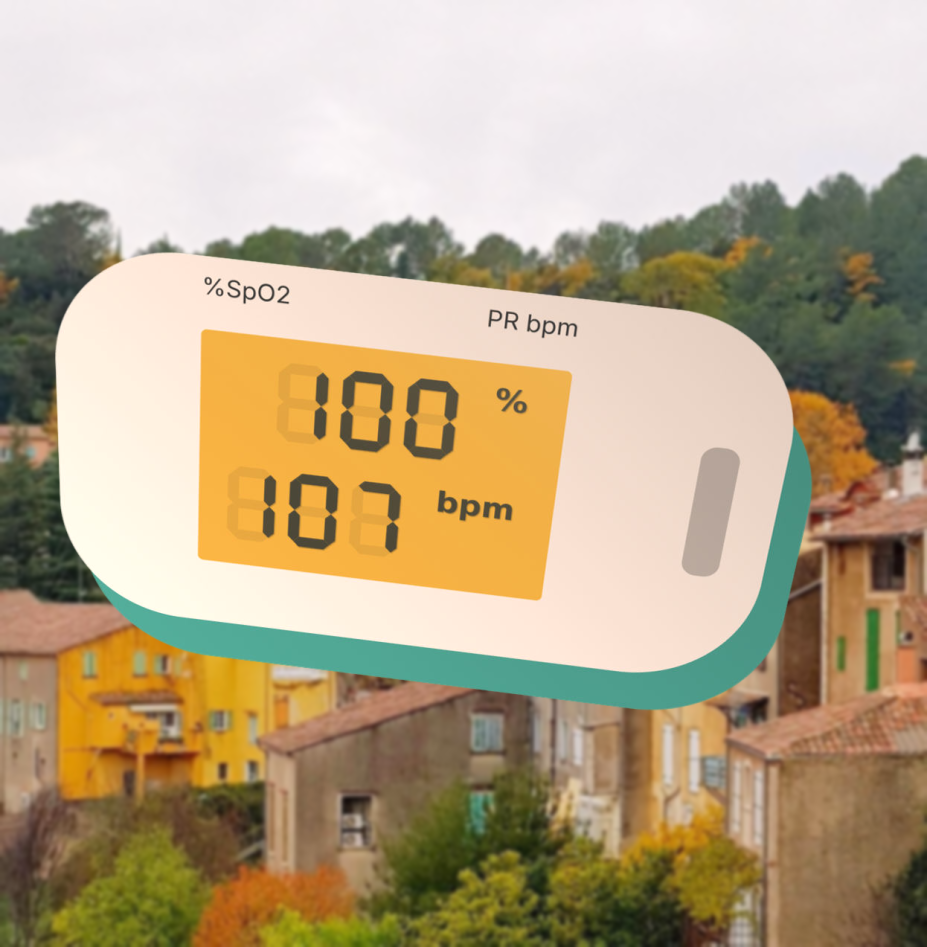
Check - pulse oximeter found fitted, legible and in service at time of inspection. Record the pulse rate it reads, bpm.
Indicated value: 107 bpm
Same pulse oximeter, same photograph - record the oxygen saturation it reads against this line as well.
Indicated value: 100 %
